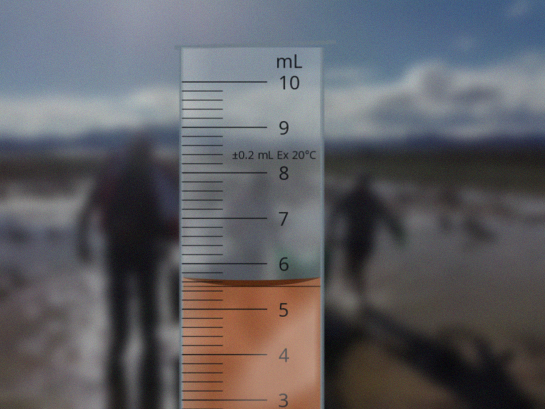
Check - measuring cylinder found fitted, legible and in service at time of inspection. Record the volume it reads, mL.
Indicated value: 5.5 mL
